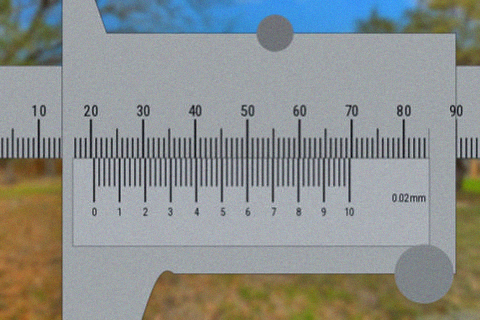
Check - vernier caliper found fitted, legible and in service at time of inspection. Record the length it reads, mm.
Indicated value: 20.6 mm
